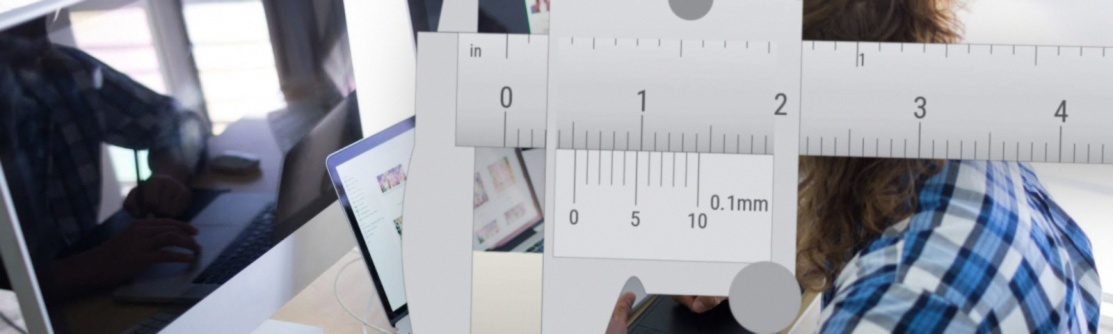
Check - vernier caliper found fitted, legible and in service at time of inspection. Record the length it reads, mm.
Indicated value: 5.2 mm
